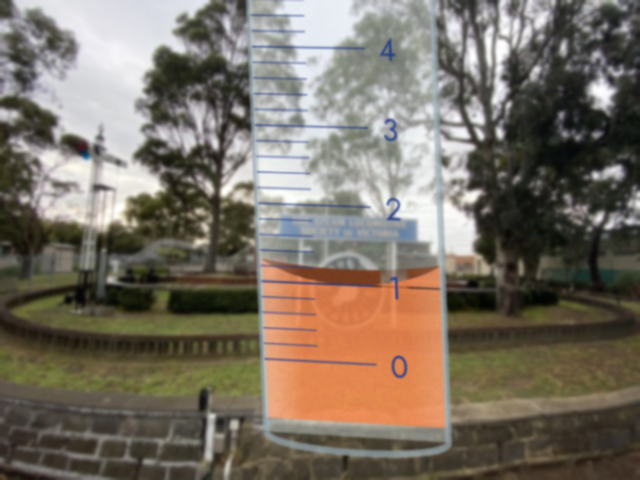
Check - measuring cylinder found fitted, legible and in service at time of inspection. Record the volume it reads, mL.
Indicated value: 1 mL
